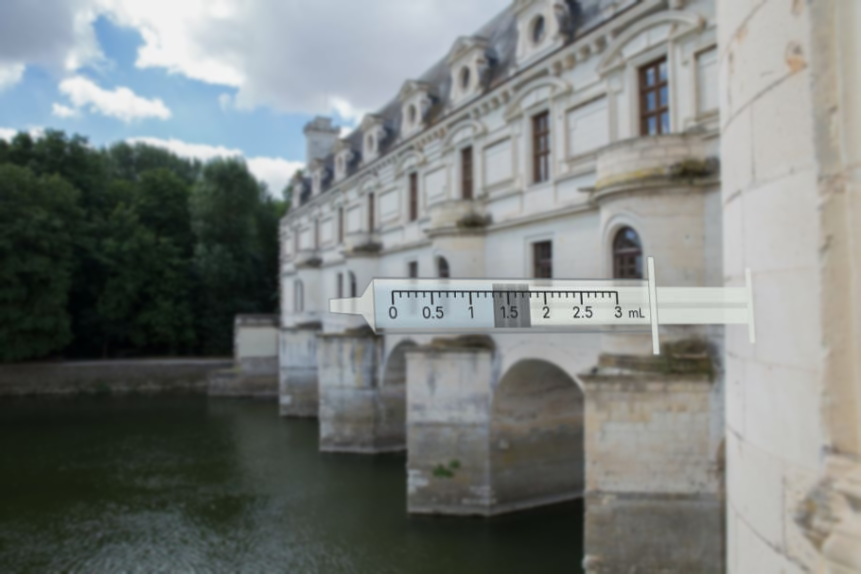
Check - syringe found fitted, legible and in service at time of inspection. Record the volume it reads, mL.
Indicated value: 1.3 mL
